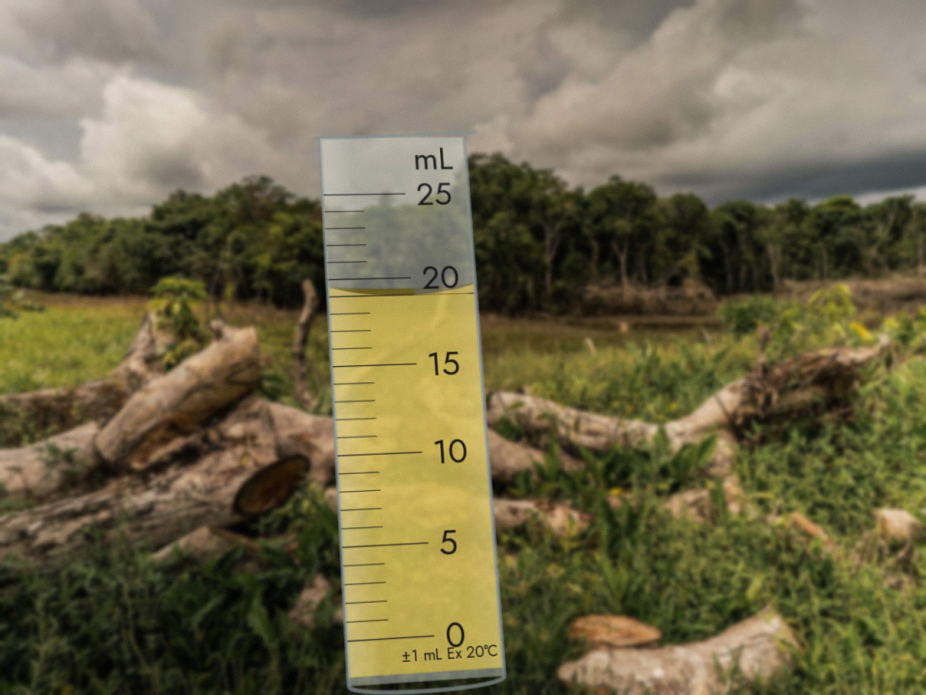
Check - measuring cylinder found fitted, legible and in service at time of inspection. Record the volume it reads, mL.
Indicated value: 19 mL
